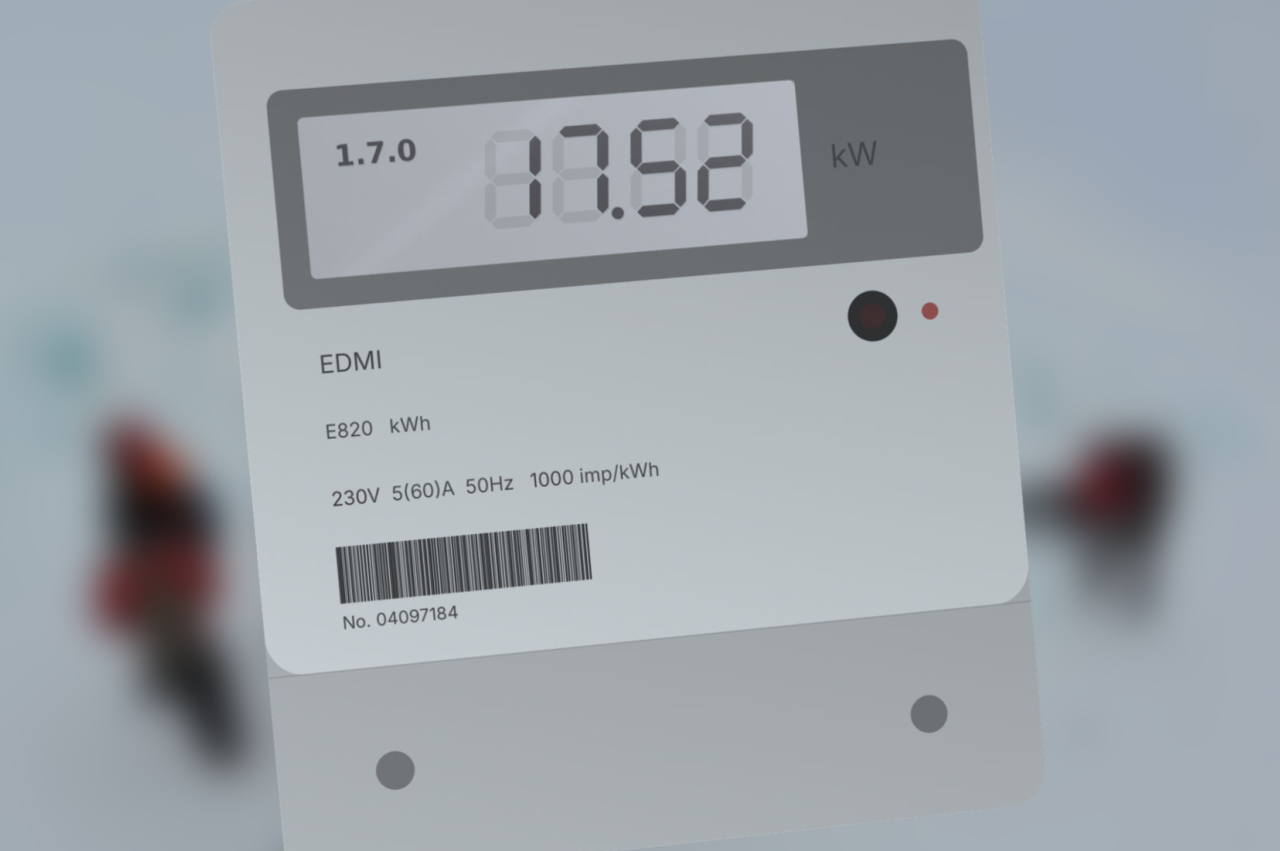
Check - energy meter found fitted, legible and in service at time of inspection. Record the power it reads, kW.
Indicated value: 17.52 kW
